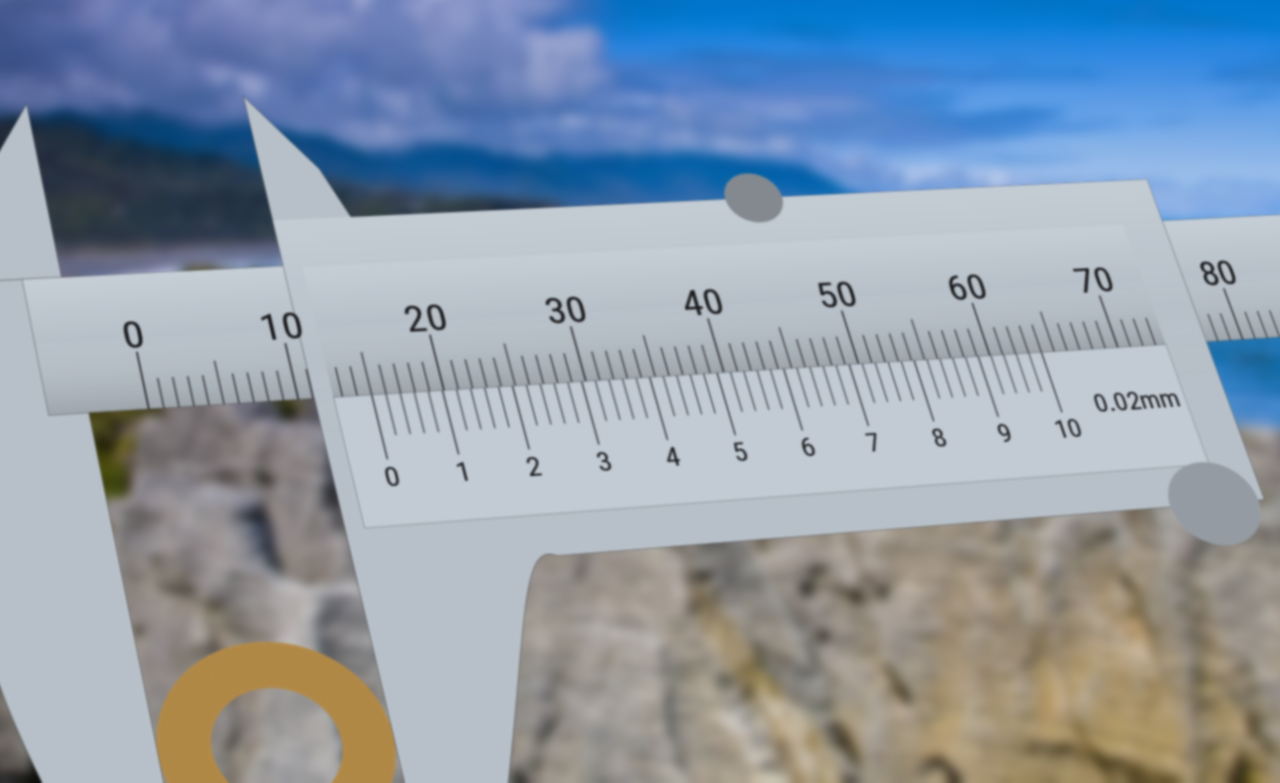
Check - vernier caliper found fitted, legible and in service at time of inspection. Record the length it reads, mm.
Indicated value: 15.0 mm
